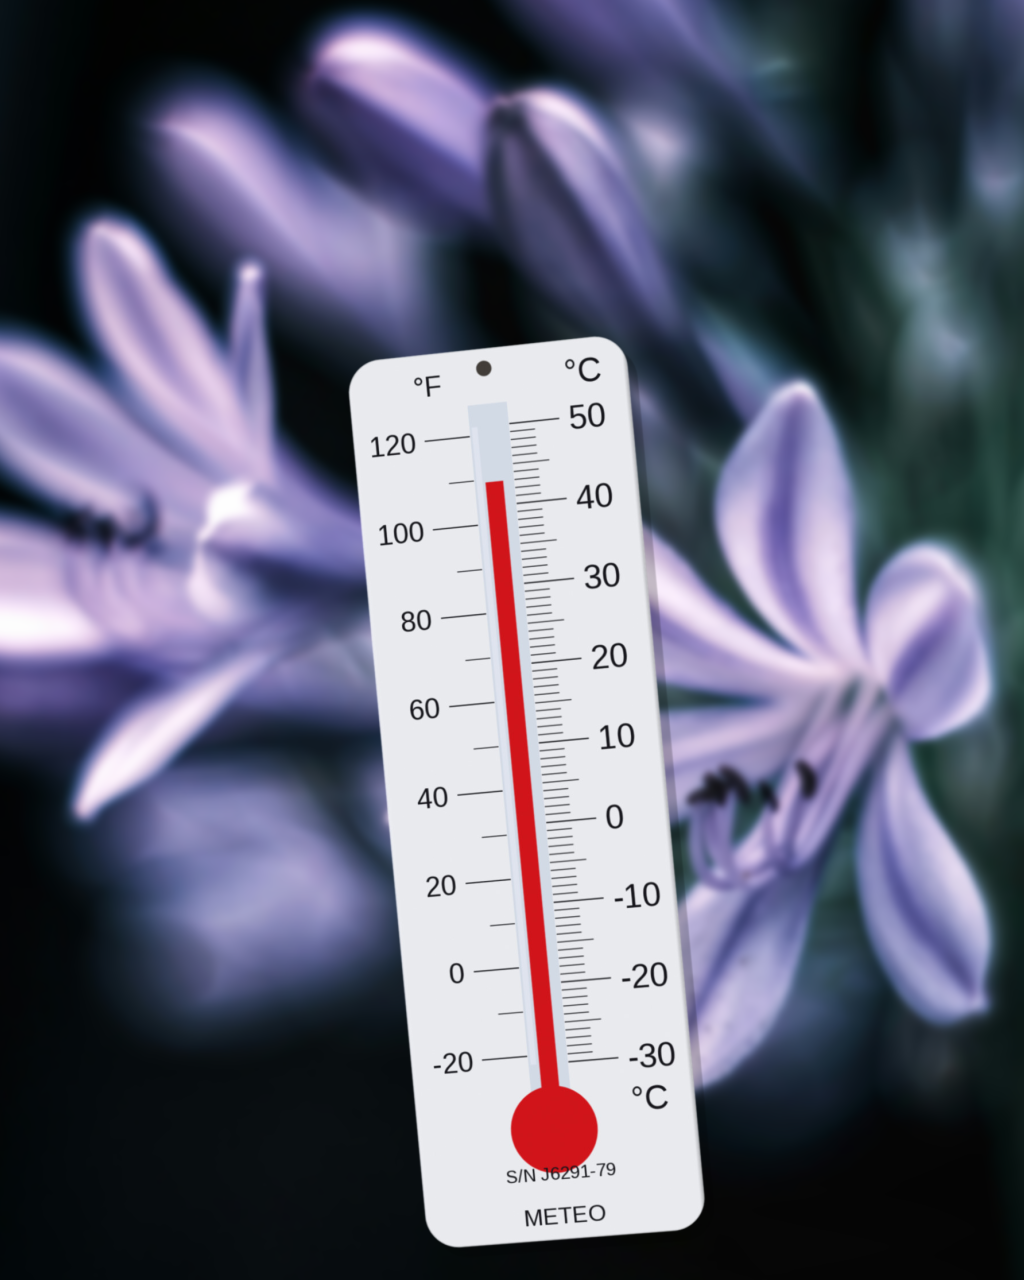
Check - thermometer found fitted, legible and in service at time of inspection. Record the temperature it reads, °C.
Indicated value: 43 °C
